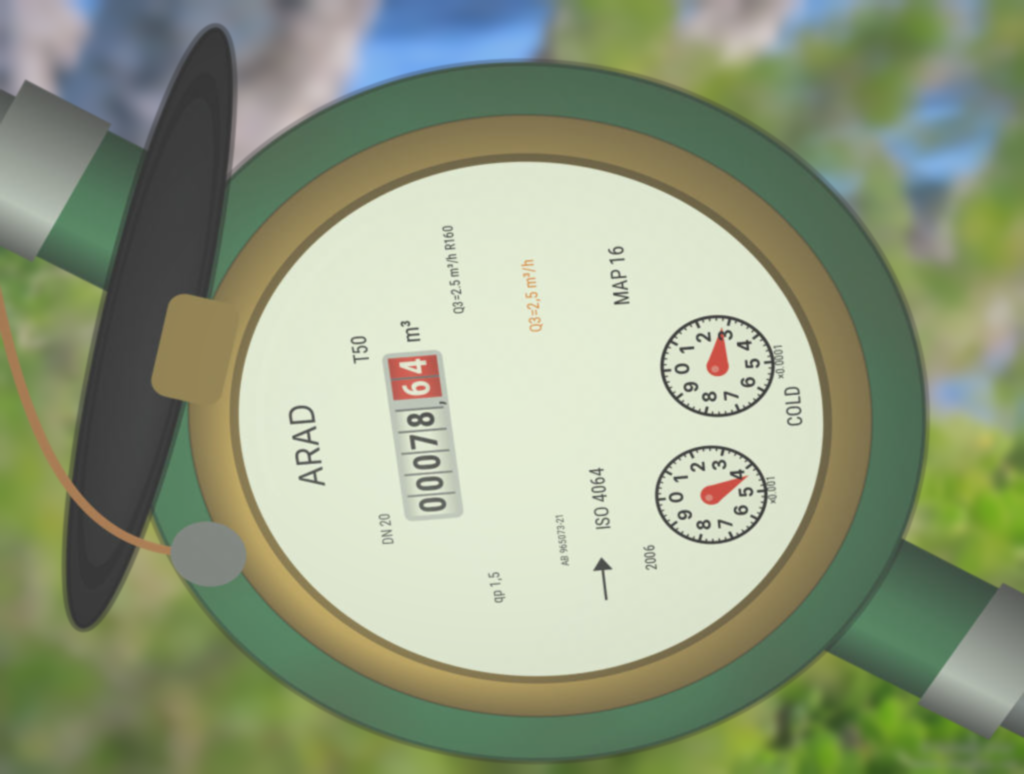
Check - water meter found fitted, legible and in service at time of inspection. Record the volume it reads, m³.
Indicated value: 78.6442 m³
